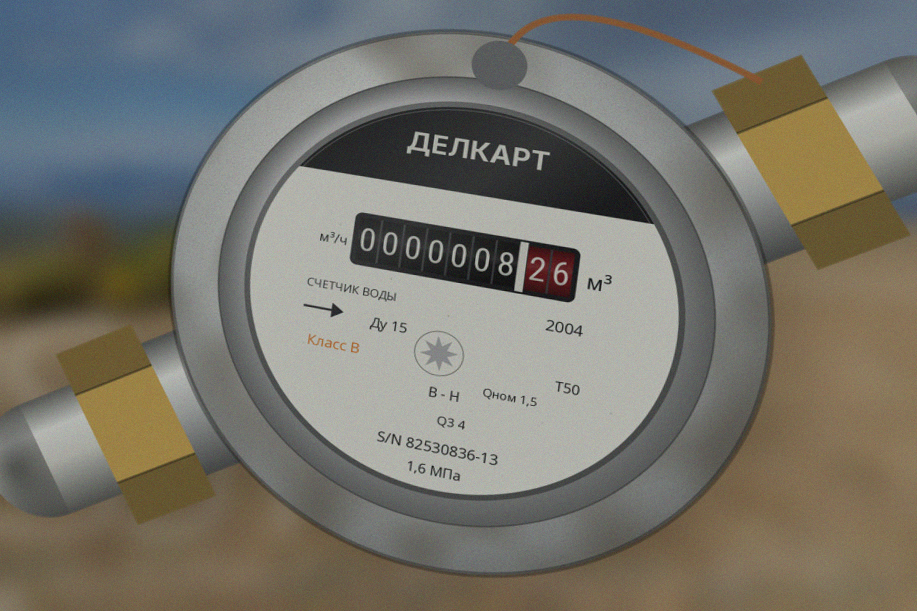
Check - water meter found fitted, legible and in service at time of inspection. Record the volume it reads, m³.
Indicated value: 8.26 m³
